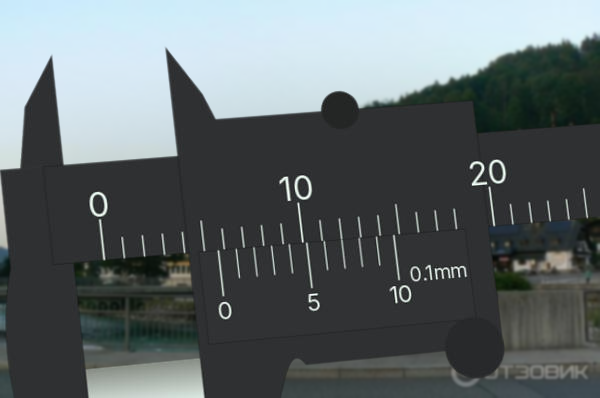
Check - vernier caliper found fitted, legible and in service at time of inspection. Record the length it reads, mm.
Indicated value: 5.7 mm
